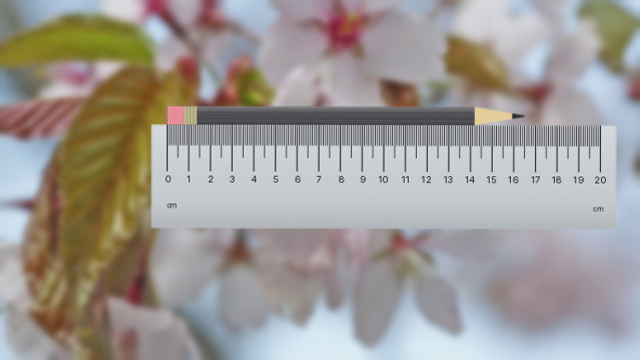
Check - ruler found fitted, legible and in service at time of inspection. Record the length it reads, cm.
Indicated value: 16.5 cm
